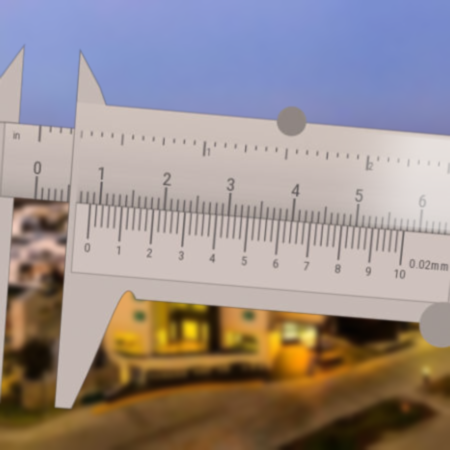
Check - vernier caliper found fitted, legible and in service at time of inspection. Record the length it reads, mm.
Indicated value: 8.5 mm
